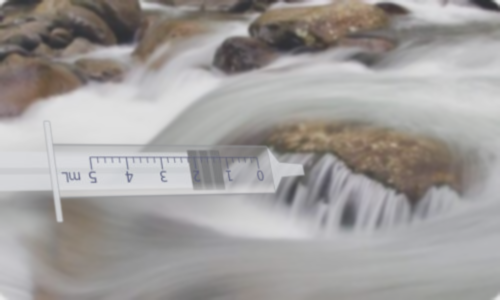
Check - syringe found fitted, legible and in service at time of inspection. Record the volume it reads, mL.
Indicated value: 1.2 mL
